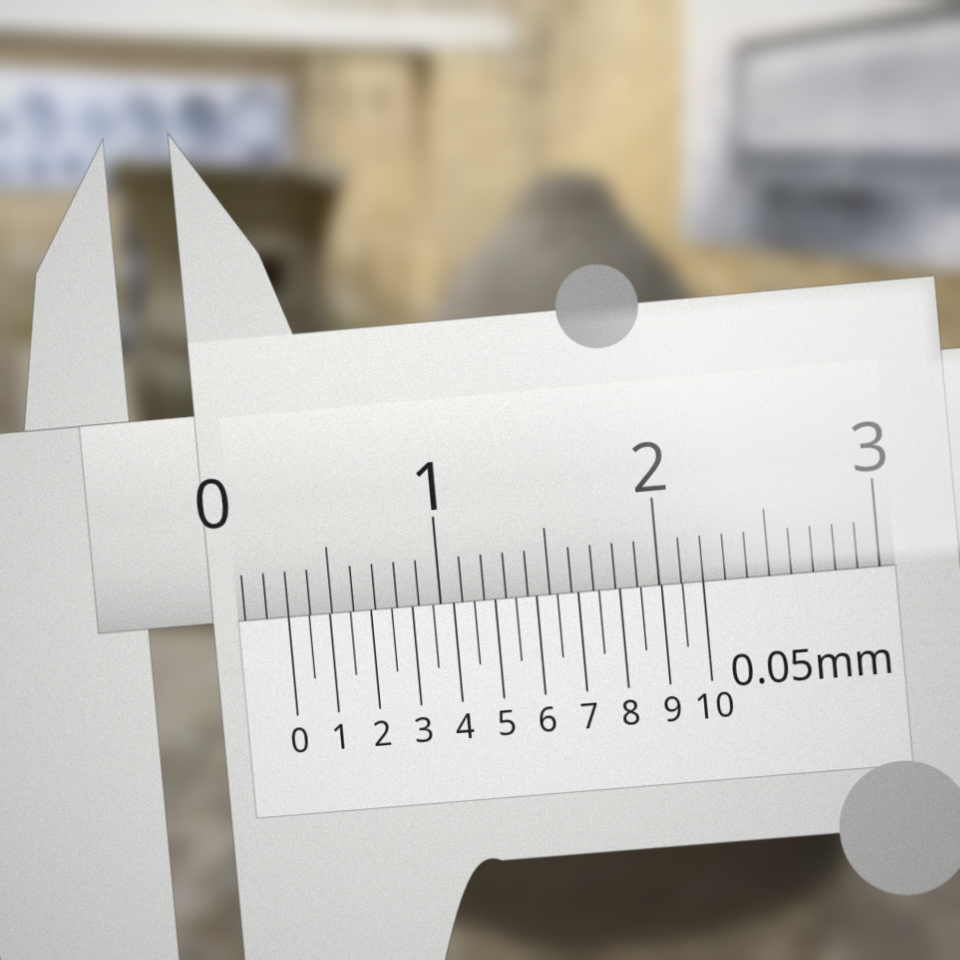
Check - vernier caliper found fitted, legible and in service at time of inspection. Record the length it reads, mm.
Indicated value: 3.0 mm
